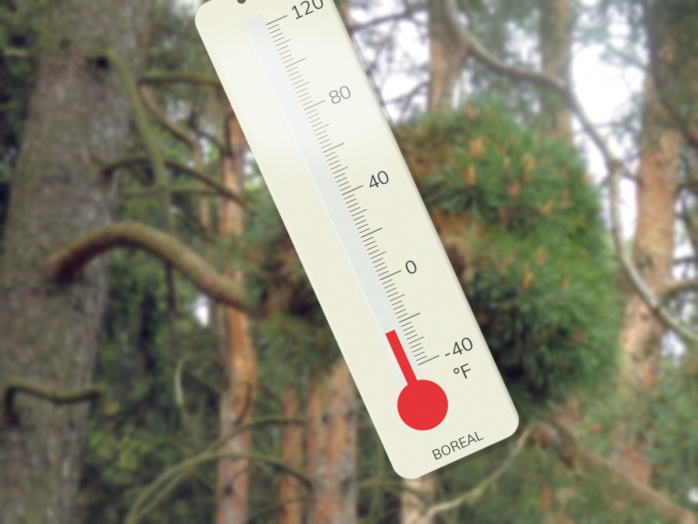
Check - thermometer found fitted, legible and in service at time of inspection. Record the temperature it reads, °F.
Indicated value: -22 °F
